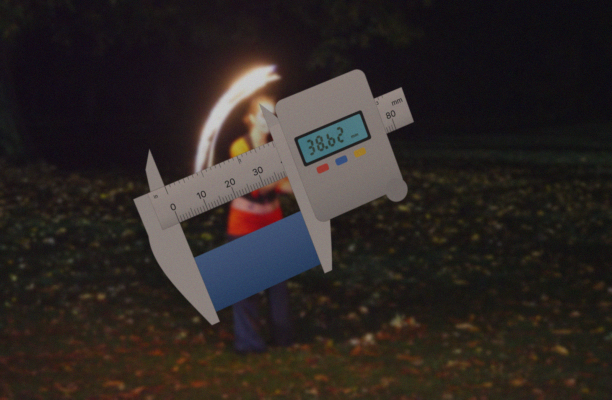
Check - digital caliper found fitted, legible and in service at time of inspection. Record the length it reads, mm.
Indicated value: 38.62 mm
